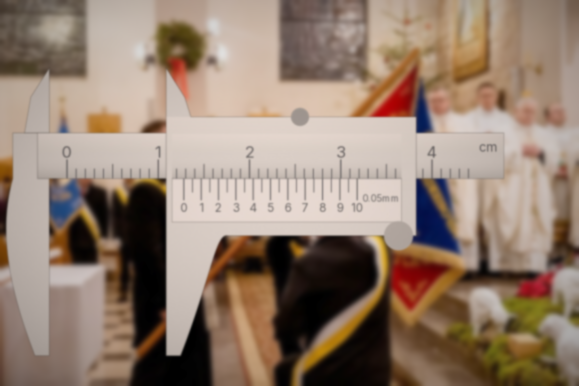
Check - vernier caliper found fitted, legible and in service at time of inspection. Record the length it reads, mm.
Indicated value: 12.8 mm
